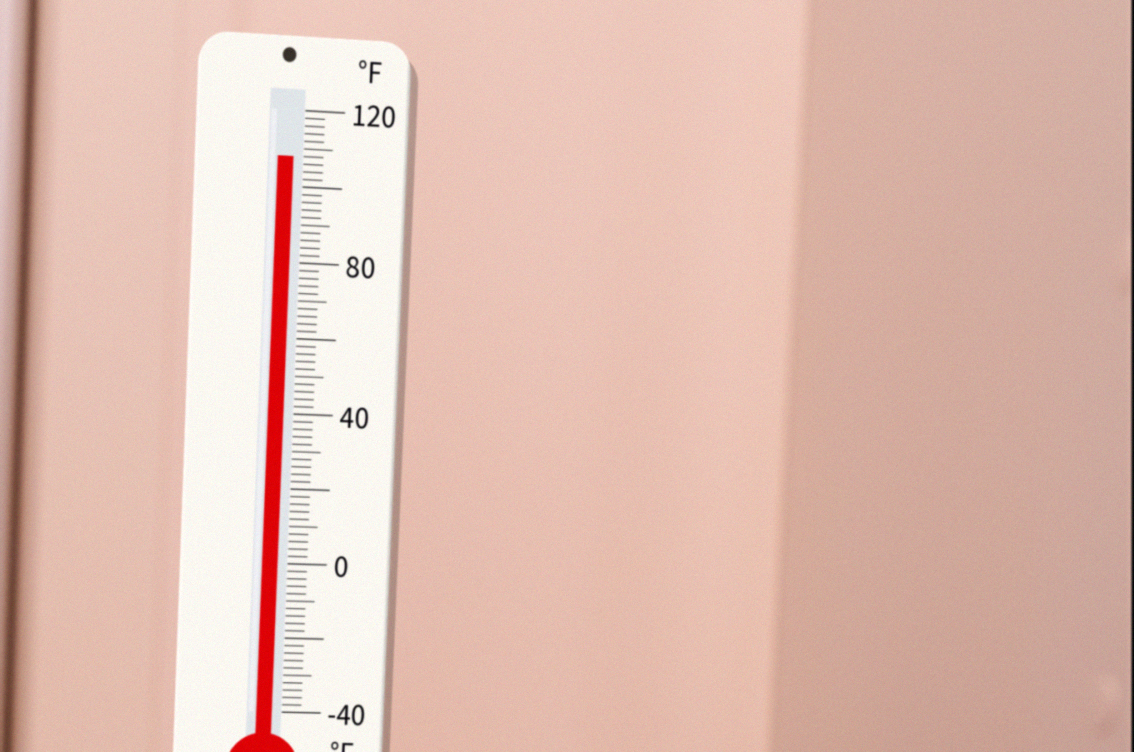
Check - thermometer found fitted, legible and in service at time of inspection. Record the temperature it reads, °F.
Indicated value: 108 °F
